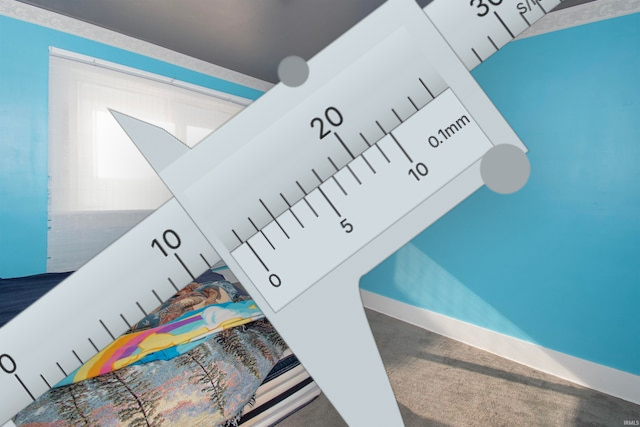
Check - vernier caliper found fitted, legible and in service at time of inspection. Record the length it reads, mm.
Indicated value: 13.2 mm
